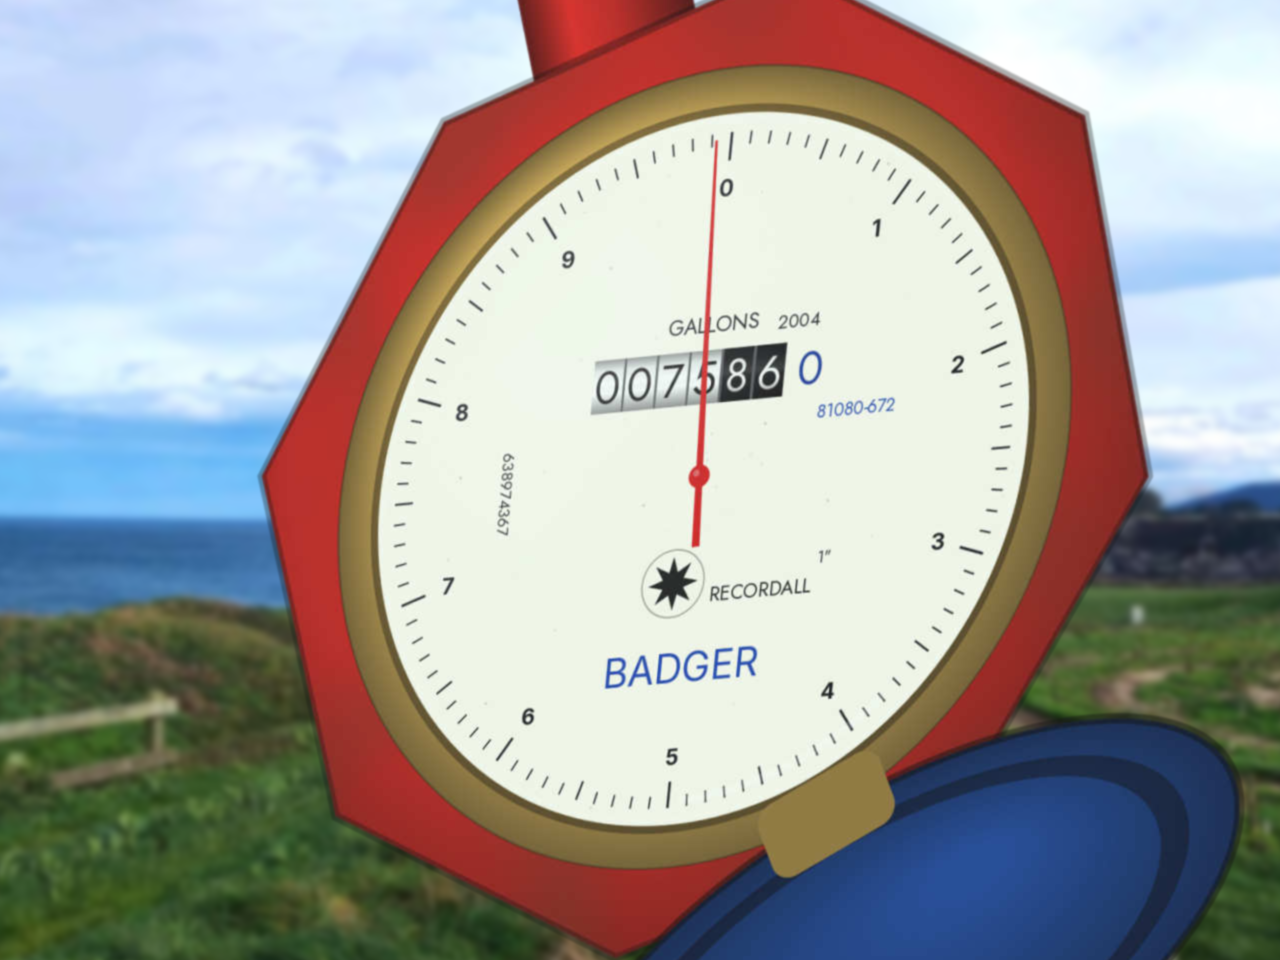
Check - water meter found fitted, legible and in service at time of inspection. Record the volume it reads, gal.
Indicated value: 75859.9 gal
